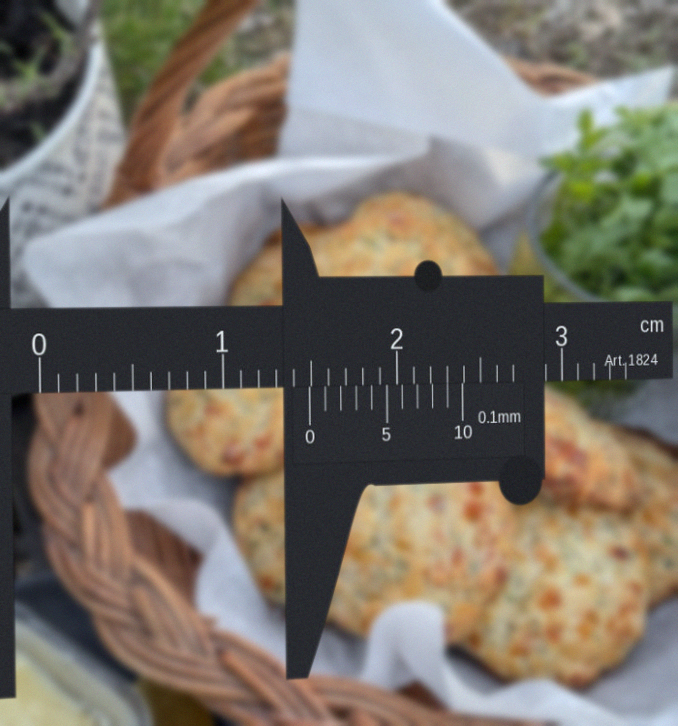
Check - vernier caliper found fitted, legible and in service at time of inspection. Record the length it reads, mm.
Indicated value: 14.9 mm
